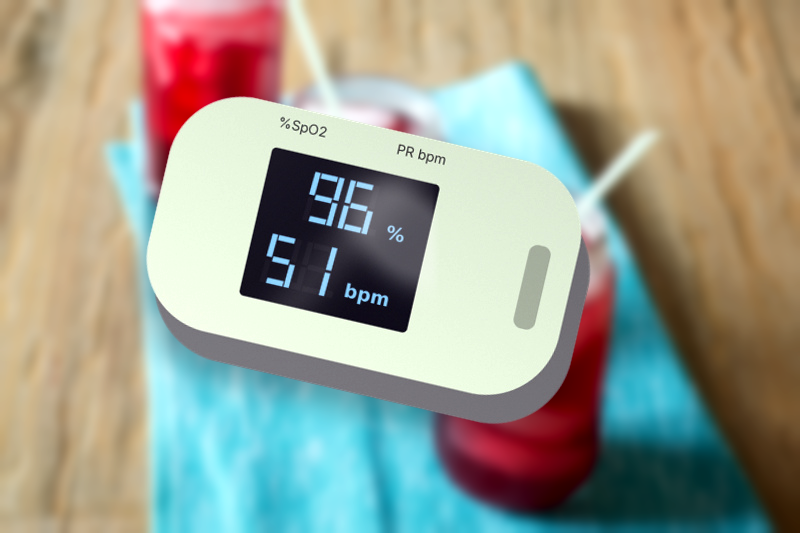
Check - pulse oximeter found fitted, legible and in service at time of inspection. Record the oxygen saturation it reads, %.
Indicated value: 96 %
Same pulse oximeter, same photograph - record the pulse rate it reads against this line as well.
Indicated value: 51 bpm
